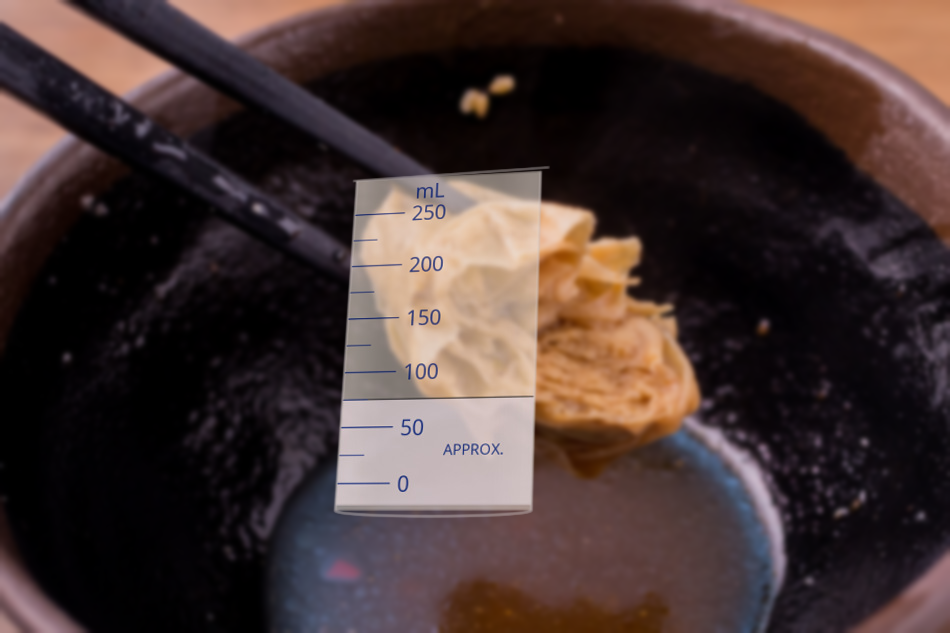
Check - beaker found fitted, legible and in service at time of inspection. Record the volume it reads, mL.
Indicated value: 75 mL
